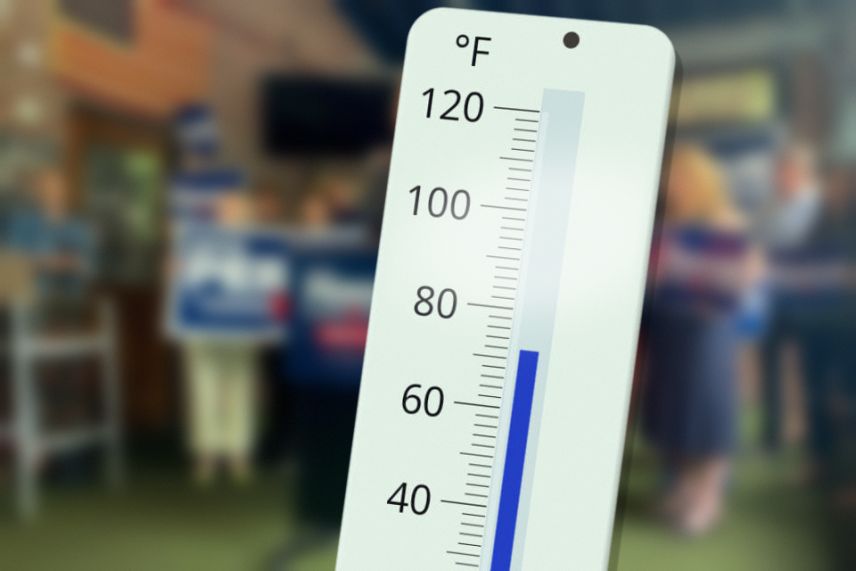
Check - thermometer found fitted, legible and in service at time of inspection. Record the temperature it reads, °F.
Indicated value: 72 °F
